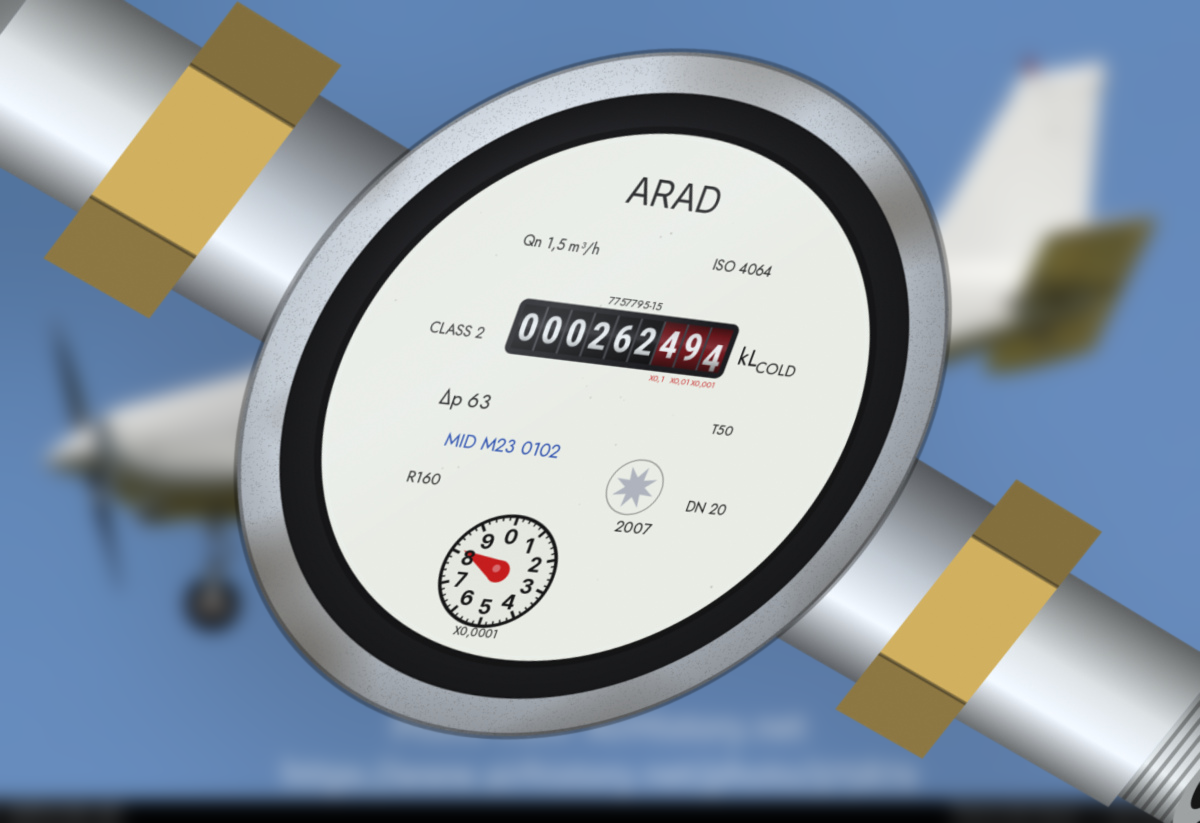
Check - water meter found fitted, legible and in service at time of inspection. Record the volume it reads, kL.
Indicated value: 262.4938 kL
